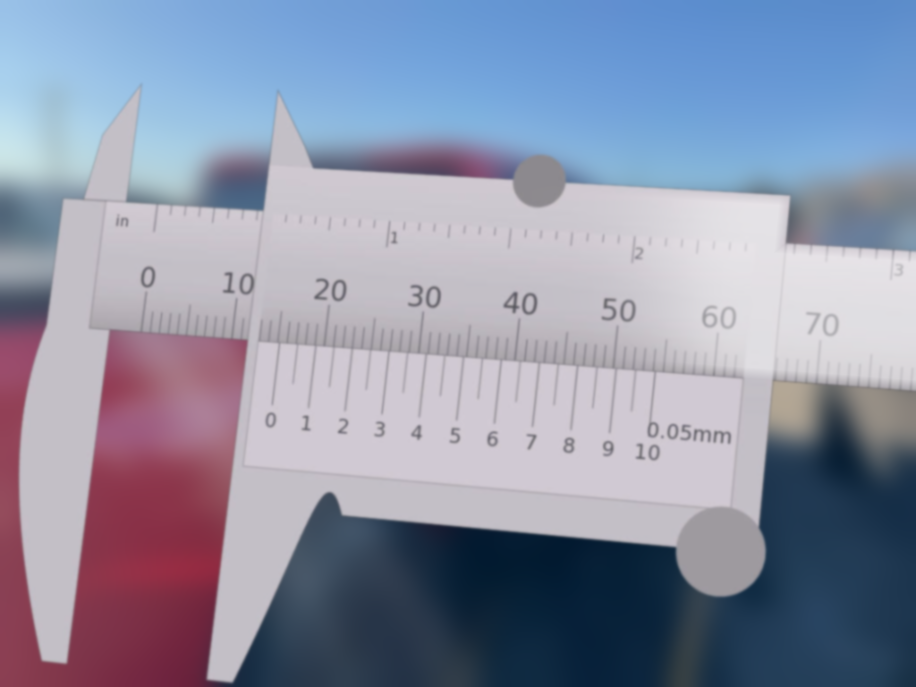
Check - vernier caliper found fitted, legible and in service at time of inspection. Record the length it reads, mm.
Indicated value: 15.2 mm
